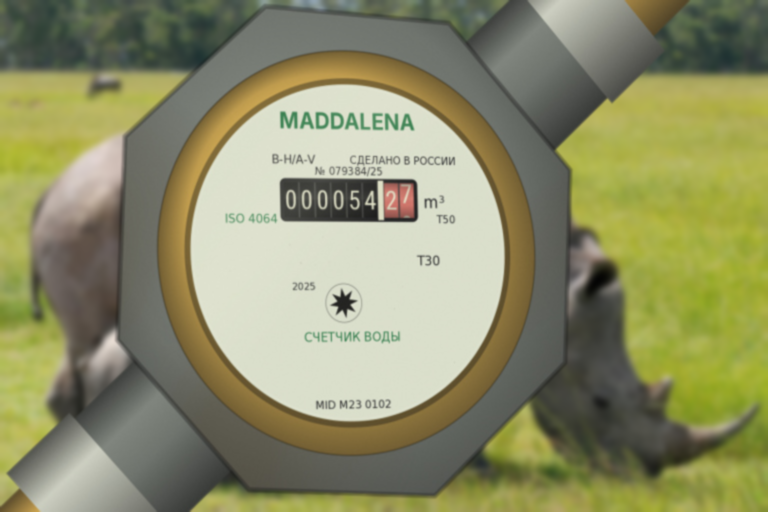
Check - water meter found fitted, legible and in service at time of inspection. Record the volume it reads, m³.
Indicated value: 54.27 m³
